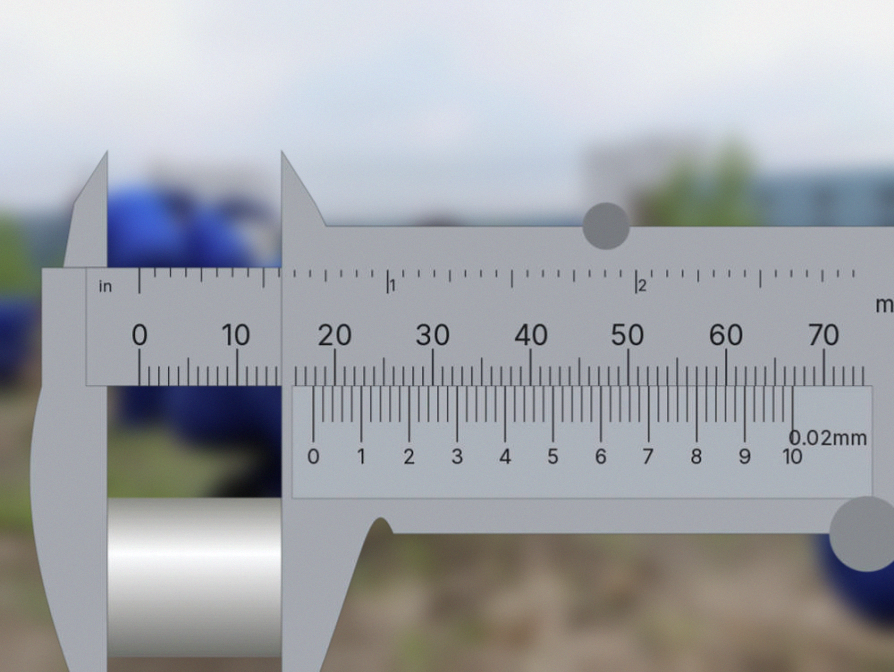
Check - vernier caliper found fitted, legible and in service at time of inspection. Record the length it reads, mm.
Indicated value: 17.8 mm
